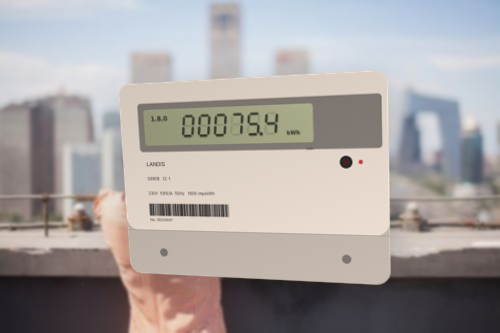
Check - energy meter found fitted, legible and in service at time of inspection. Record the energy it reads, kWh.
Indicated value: 75.4 kWh
